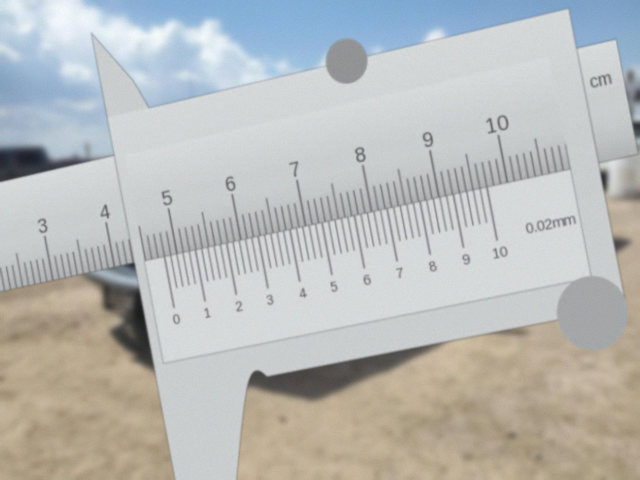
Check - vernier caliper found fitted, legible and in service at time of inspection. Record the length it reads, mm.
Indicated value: 48.0 mm
